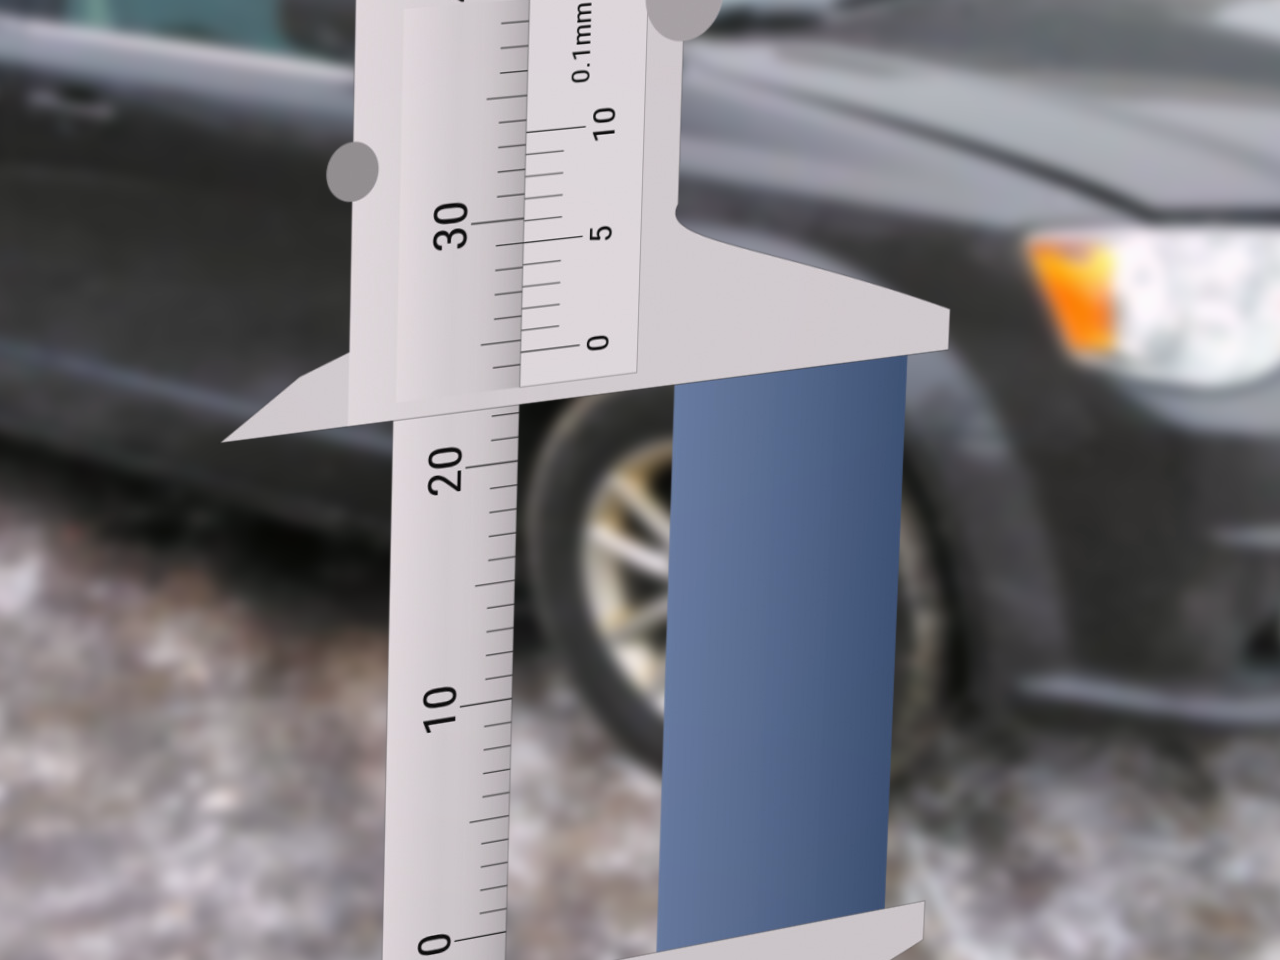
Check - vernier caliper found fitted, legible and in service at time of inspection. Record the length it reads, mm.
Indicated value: 24.5 mm
